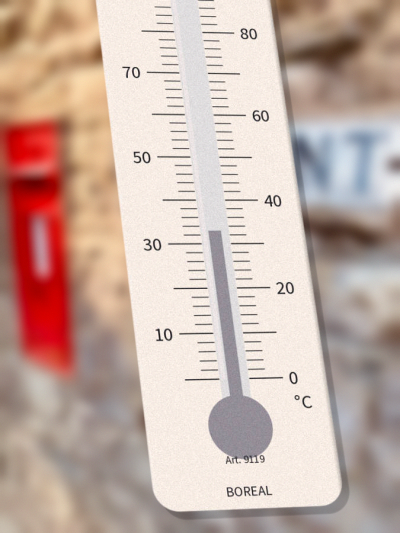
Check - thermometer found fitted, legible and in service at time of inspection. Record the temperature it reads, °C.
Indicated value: 33 °C
